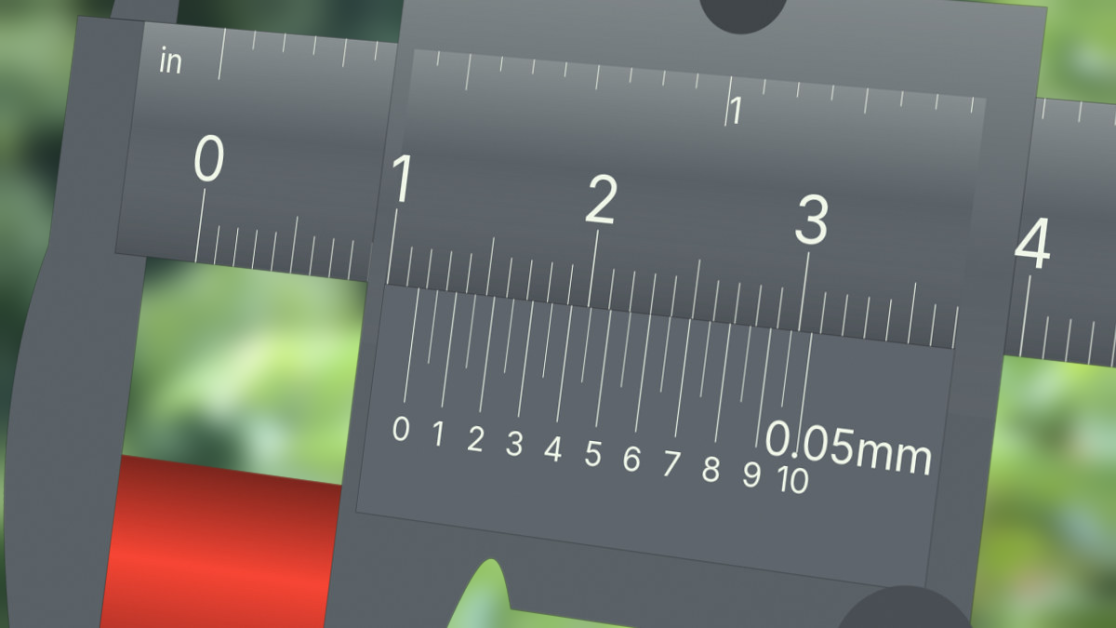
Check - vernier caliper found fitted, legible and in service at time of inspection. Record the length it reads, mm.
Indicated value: 11.6 mm
